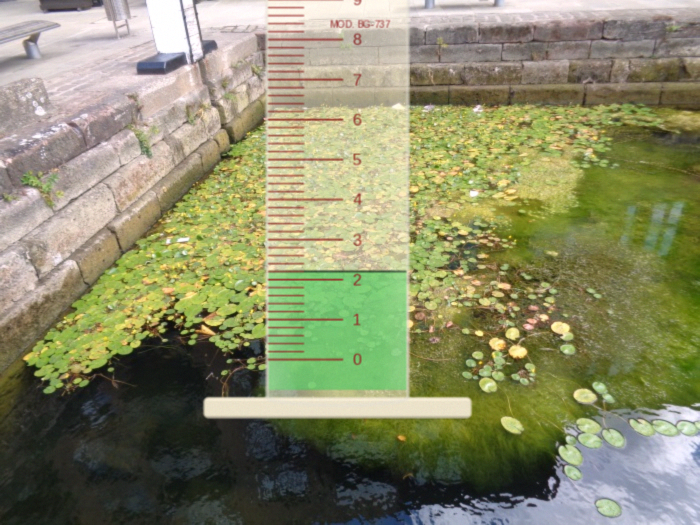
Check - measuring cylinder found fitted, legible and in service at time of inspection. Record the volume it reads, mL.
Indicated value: 2.2 mL
